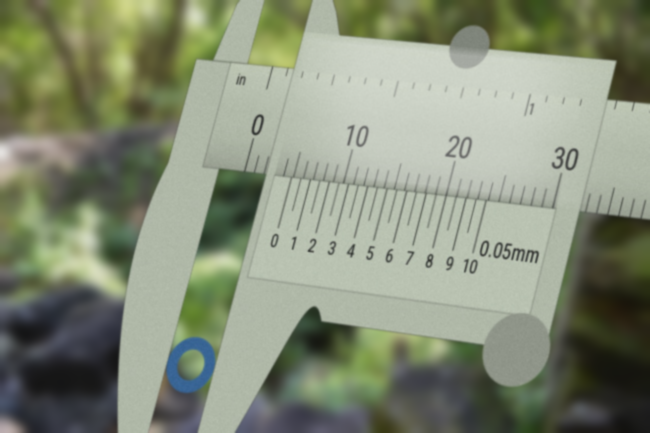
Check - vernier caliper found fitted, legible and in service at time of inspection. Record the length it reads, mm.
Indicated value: 4.8 mm
